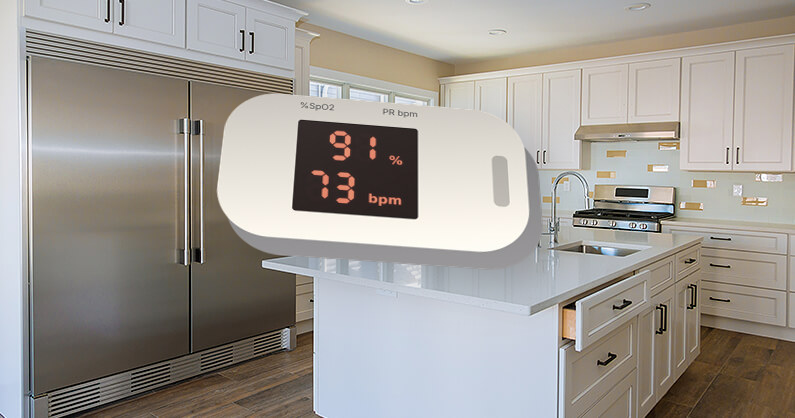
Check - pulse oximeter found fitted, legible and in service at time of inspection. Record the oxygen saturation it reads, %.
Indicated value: 91 %
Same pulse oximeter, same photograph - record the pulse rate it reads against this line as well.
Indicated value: 73 bpm
